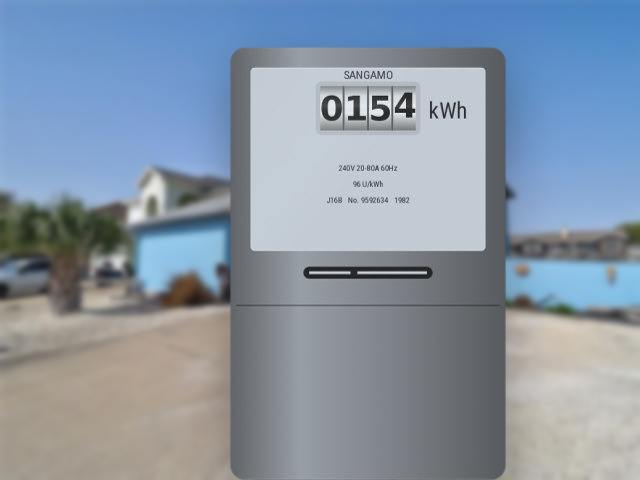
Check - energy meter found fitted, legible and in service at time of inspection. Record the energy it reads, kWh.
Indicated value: 154 kWh
